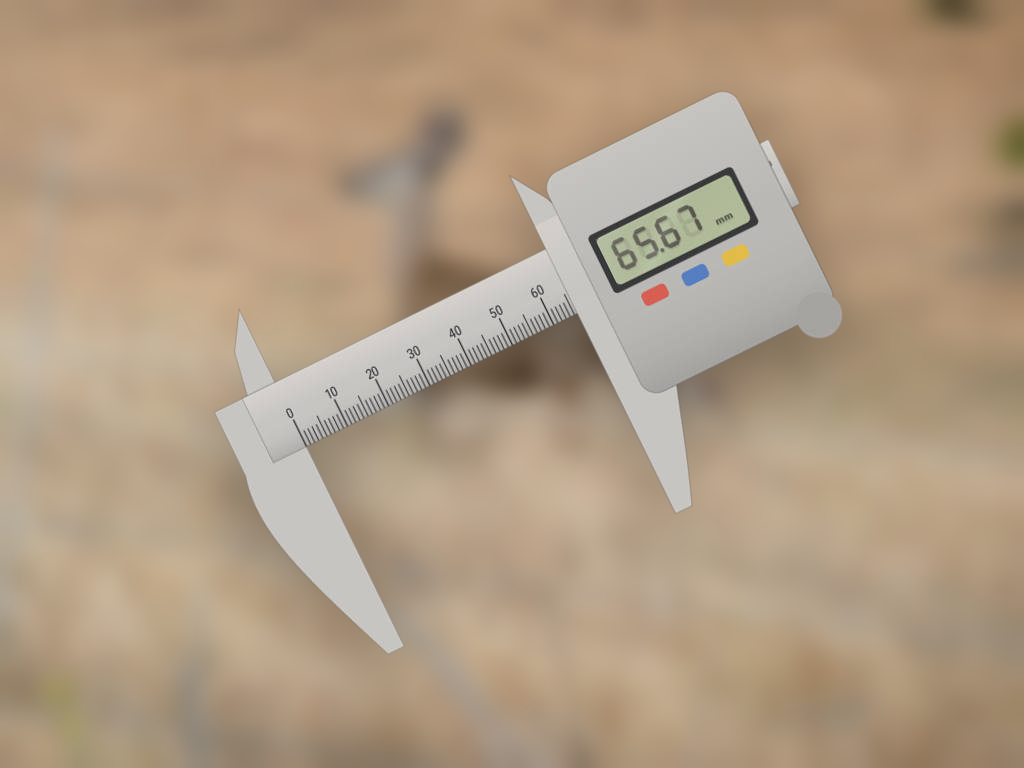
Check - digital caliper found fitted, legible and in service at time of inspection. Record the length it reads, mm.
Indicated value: 65.67 mm
